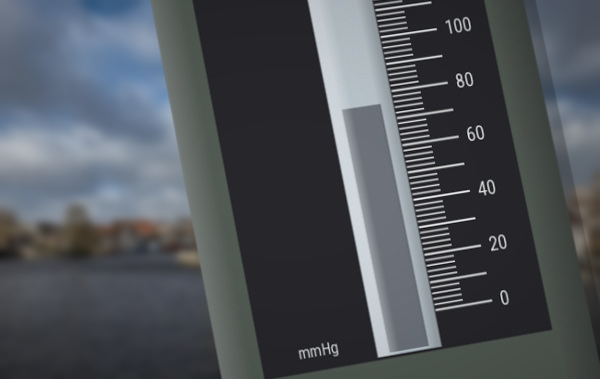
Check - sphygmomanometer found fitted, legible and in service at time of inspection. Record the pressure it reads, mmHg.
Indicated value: 76 mmHg
